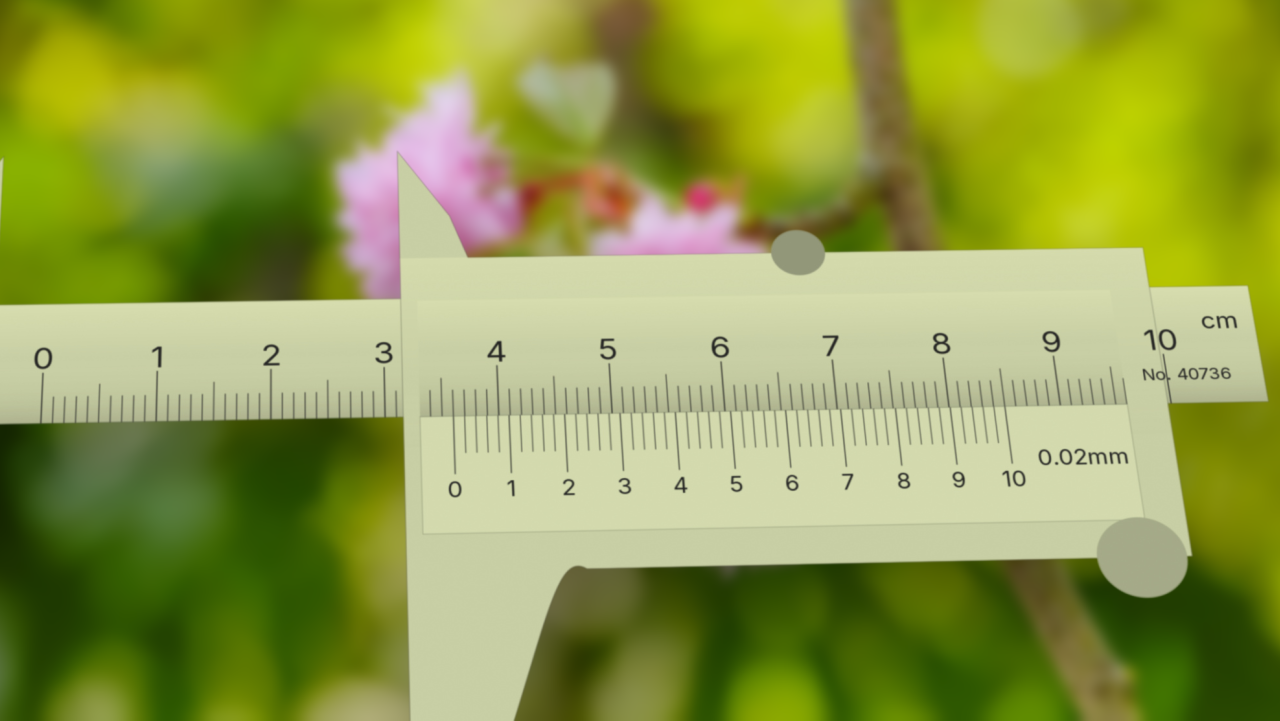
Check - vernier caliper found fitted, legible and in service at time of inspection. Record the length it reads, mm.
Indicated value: 36.0 mm
